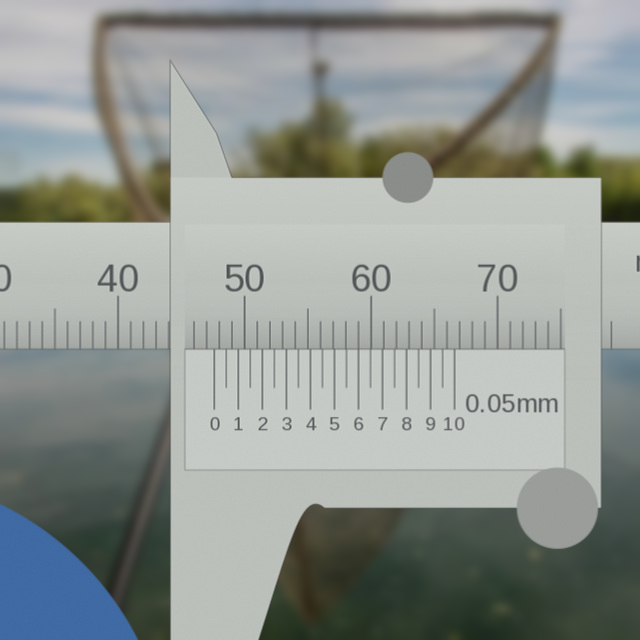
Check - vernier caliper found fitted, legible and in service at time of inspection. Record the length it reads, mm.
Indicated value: 47.6 mm
